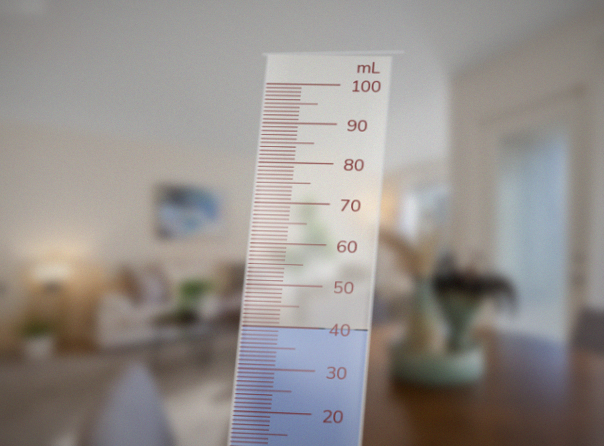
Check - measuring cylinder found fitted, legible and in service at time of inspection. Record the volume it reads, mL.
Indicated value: 40 mL
